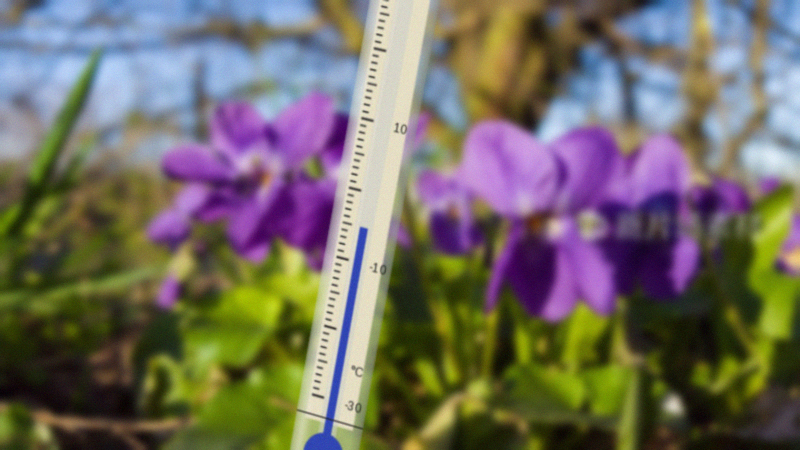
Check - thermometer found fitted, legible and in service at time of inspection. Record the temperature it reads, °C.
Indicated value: -5 °C
